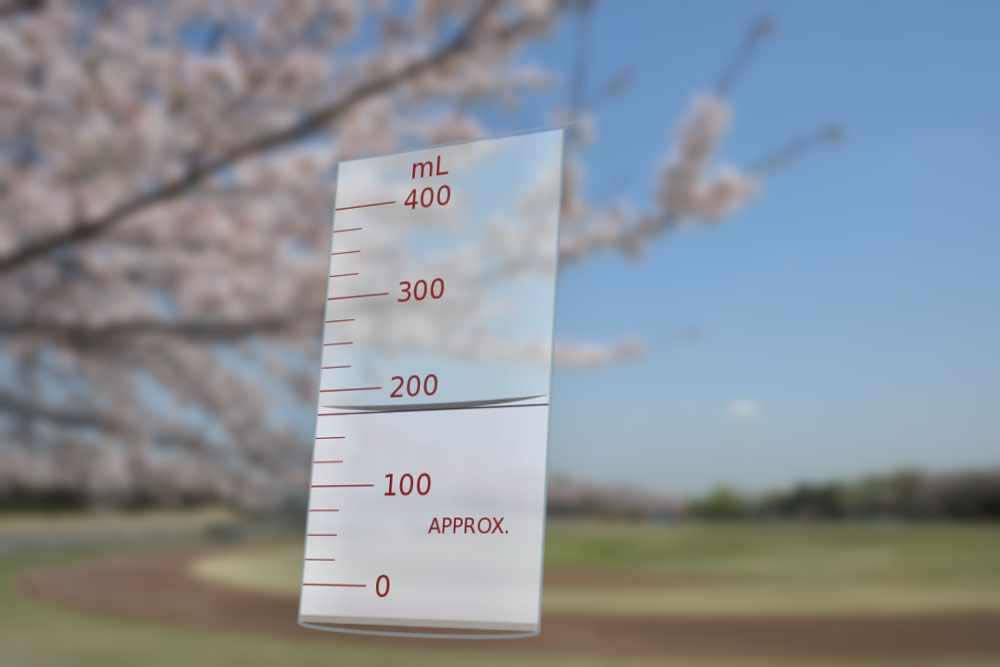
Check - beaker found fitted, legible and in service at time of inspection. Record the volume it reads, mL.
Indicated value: 175 mL
